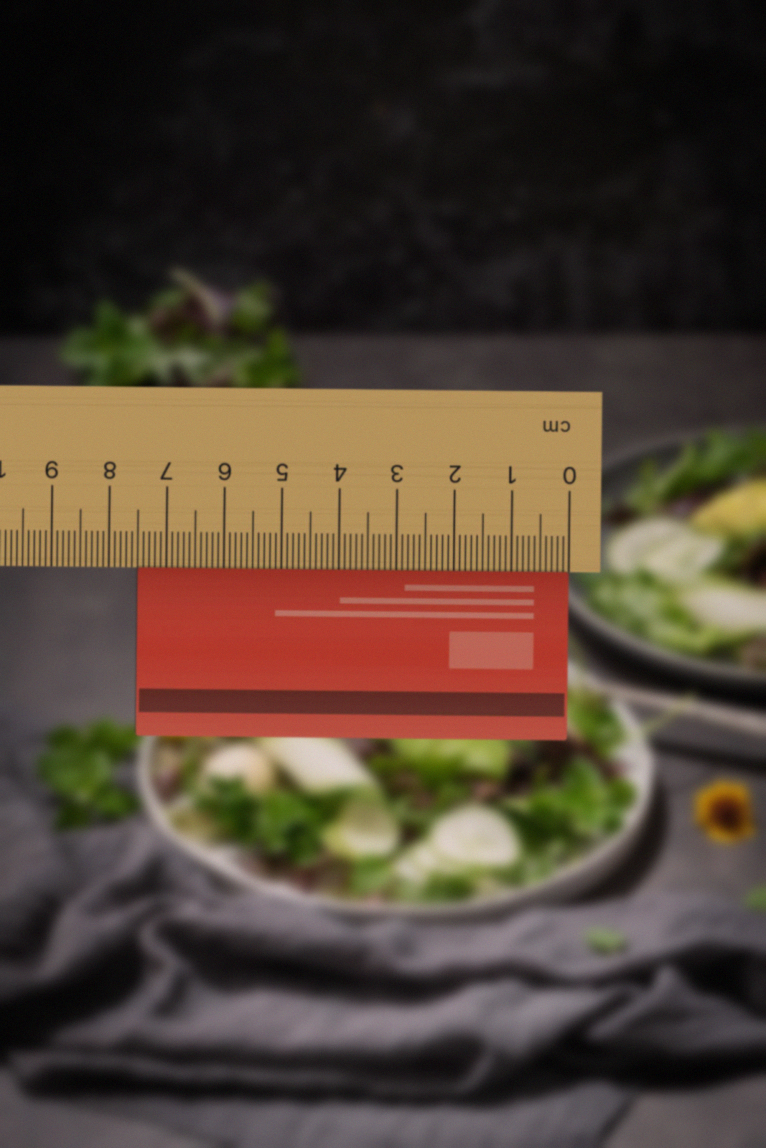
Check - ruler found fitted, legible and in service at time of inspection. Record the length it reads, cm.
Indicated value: 7.5 cm
